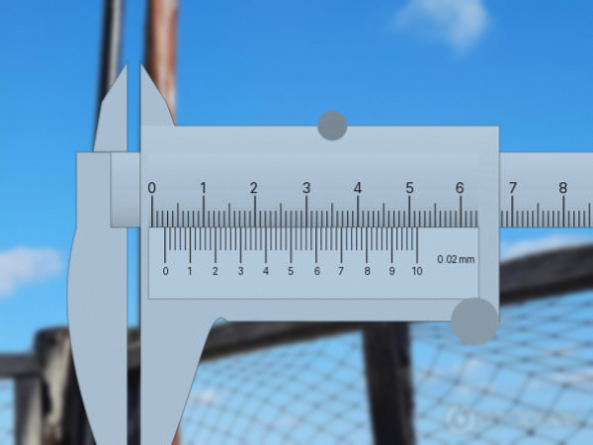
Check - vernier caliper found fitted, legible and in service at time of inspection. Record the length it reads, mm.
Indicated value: 2.5 mm
